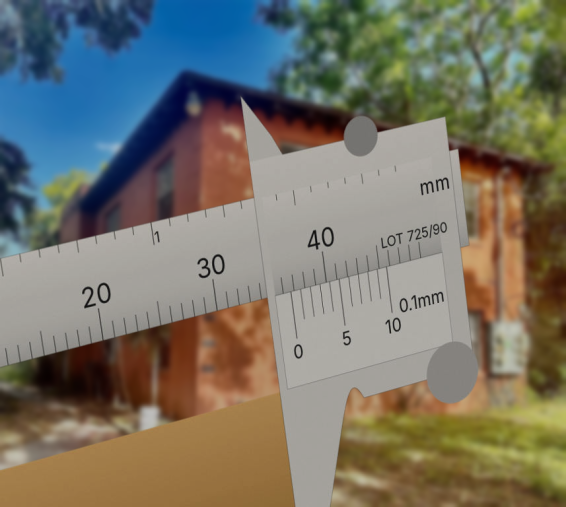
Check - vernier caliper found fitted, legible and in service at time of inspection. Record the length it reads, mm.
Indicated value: 36.7 mm
